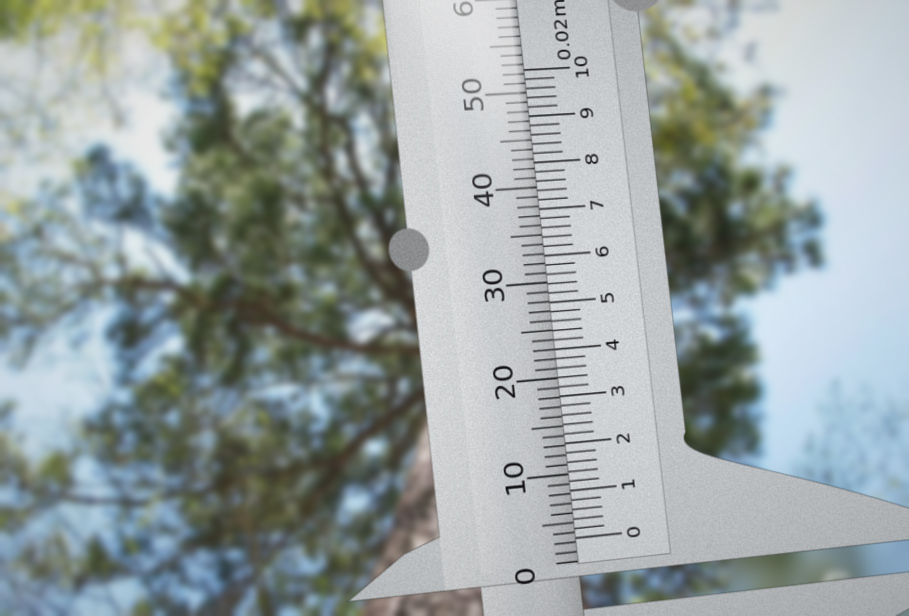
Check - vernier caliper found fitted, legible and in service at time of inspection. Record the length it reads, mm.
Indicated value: 3.4 mm
